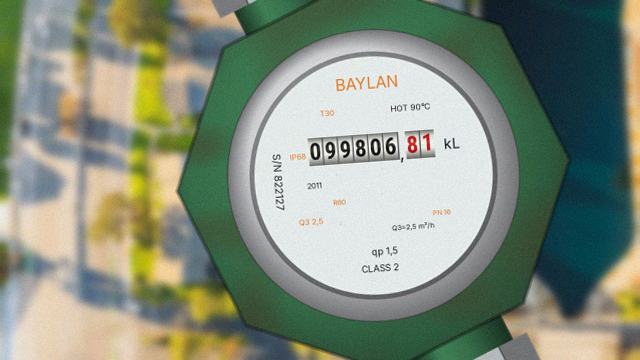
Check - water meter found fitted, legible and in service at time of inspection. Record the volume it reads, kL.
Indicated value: 99806.81 kL
